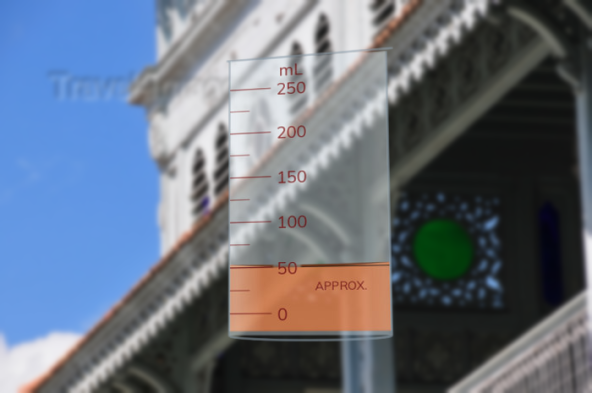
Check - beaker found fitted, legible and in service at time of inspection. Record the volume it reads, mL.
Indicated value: 50 mL
